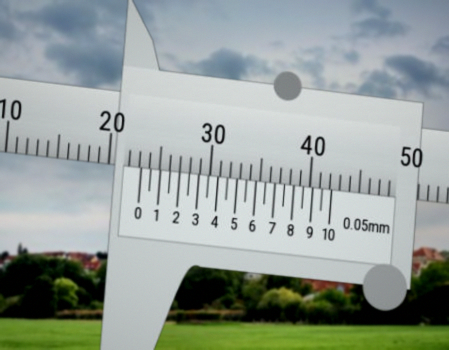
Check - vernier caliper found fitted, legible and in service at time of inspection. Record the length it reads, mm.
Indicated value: 23.2 mm
